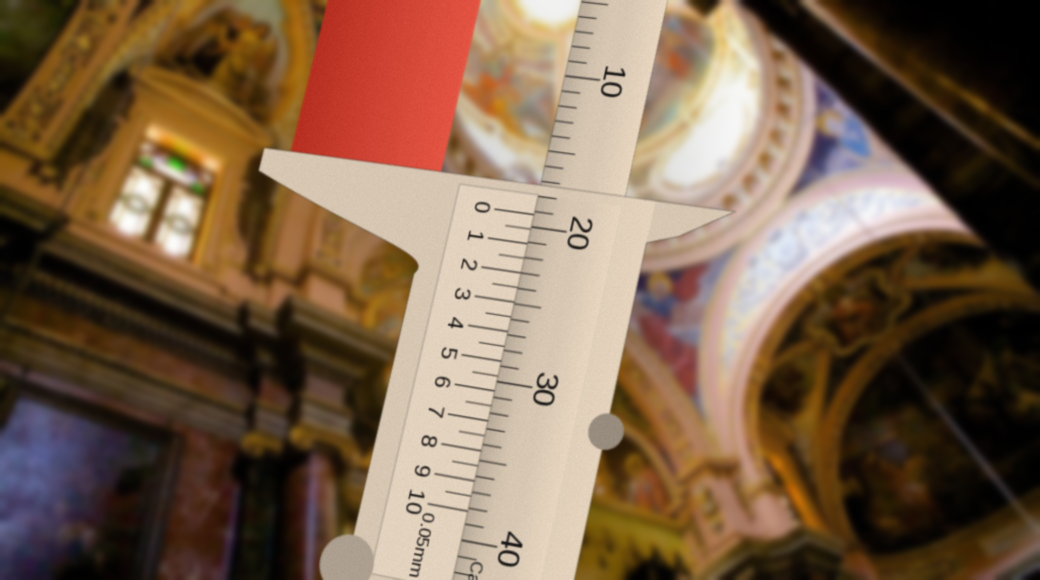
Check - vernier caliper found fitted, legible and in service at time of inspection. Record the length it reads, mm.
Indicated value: 19.2 mm
